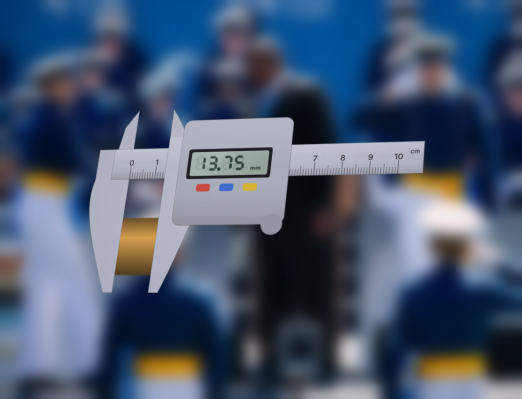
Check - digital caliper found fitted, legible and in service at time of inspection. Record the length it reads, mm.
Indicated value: 13.75 mm
